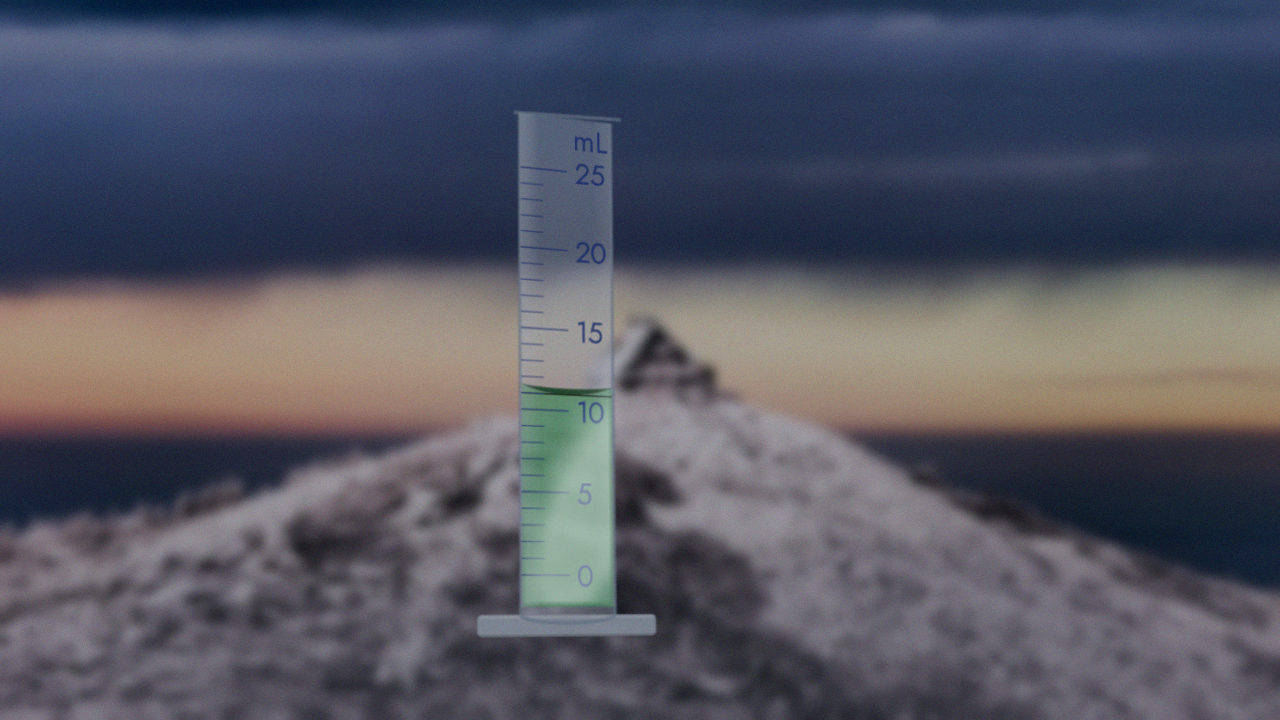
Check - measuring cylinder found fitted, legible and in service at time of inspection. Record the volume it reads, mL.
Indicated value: 11 mL
